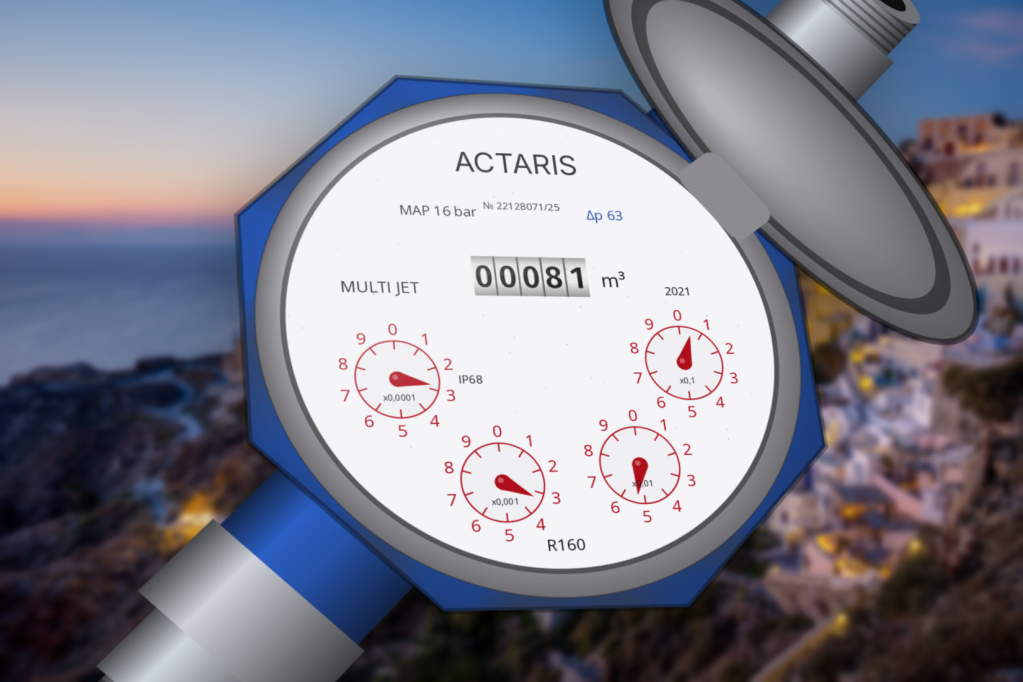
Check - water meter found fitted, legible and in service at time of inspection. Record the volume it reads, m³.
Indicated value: 81.0532 m³
